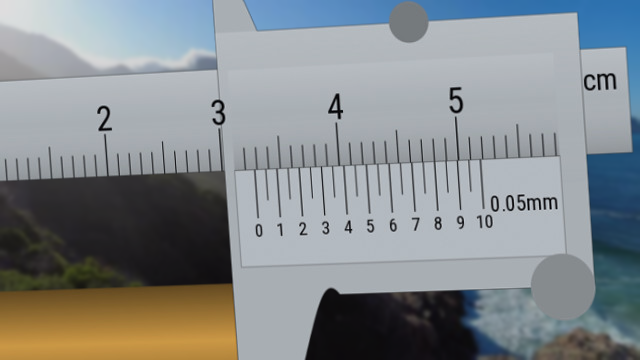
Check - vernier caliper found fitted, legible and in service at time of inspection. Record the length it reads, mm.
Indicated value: 32.8 mm
